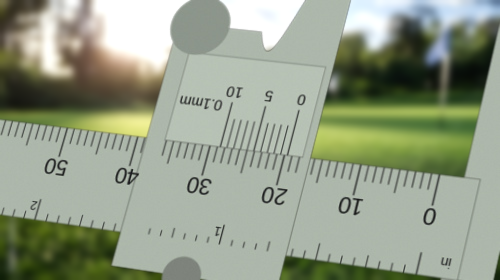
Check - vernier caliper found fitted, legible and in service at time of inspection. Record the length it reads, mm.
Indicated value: 19.6 mm
